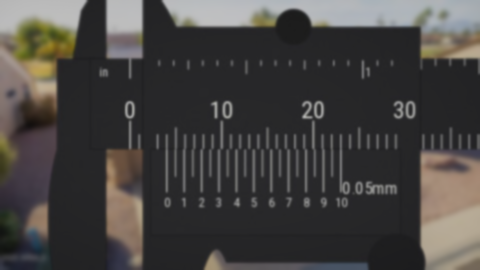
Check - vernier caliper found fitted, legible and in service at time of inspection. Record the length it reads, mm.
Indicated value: 4.0 mm
